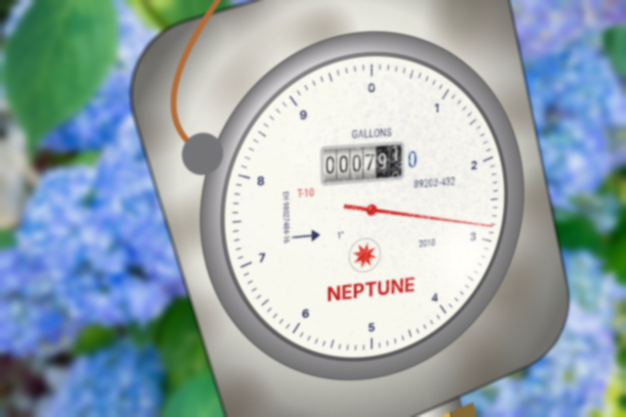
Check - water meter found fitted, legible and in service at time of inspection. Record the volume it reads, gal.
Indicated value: 7912.8 gal
